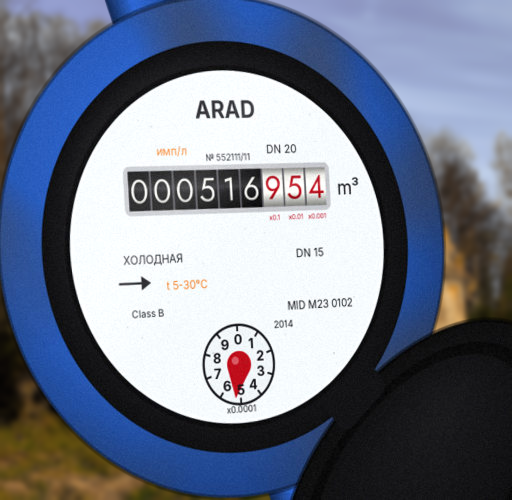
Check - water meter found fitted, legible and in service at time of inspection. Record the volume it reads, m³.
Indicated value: 516.9545 m³
